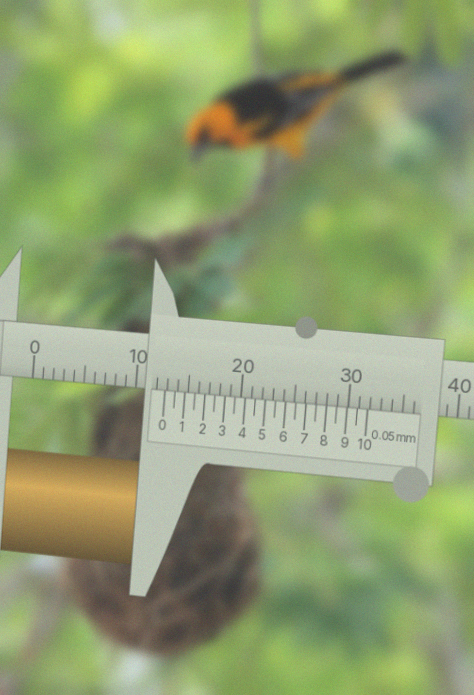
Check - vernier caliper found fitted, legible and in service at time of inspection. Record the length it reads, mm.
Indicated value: 12.8 mm
